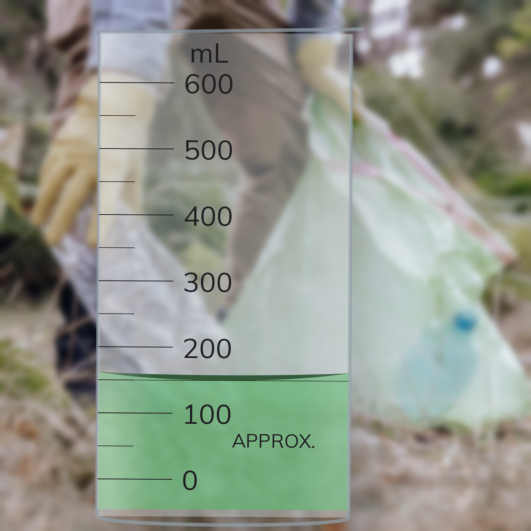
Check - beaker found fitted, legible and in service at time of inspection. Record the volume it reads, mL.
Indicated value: 150 mL
